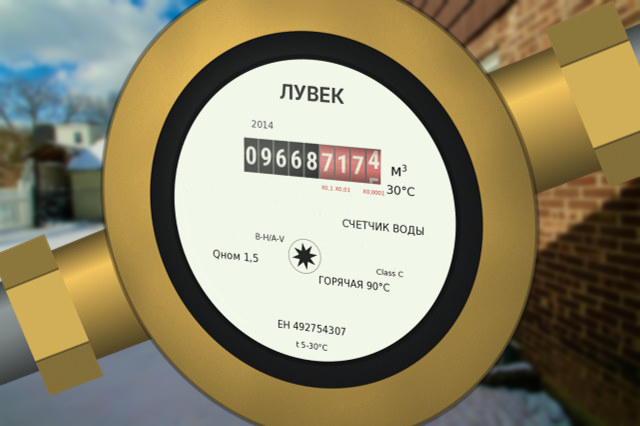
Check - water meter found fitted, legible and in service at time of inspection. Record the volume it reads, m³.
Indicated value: 9668.7174 m³
